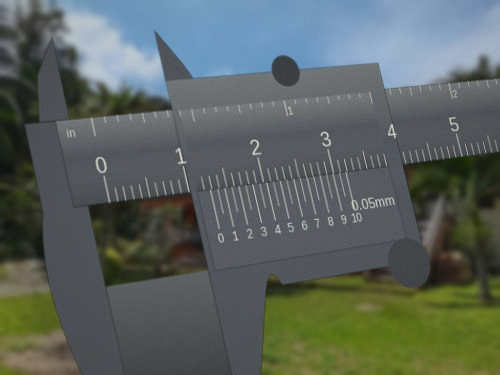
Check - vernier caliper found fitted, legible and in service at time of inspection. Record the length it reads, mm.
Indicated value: 12.8 mm
